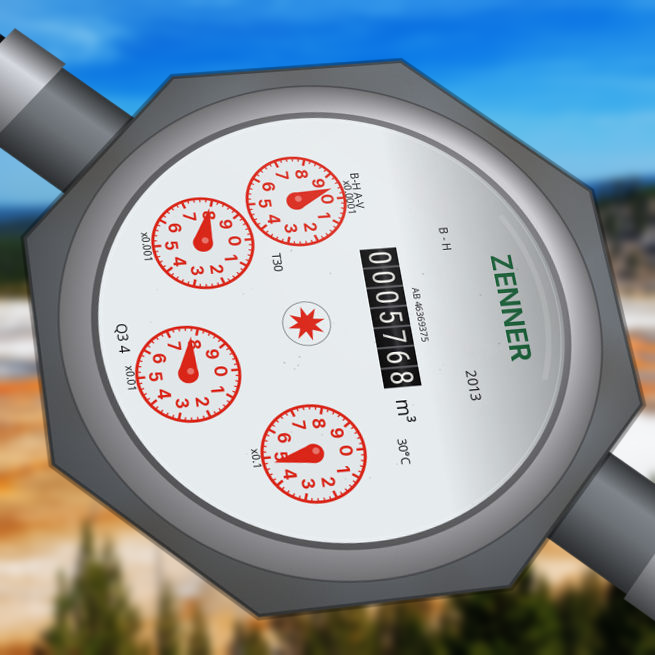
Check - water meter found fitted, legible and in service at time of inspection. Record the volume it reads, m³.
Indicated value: 5768.4779 m³
